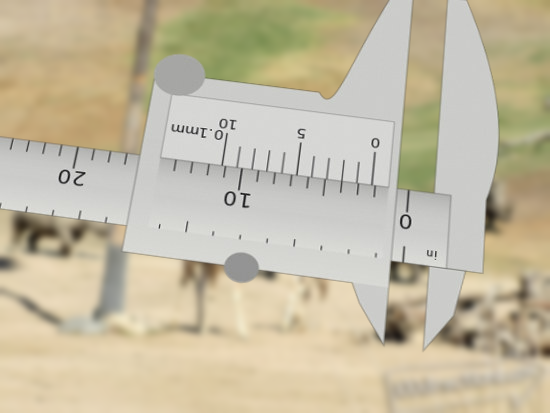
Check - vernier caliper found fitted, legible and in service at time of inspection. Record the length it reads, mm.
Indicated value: 2.2 mm
